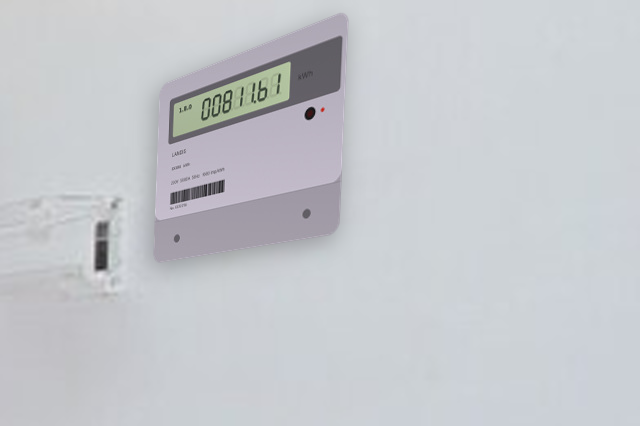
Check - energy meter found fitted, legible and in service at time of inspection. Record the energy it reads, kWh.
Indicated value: 811.61 kWh
